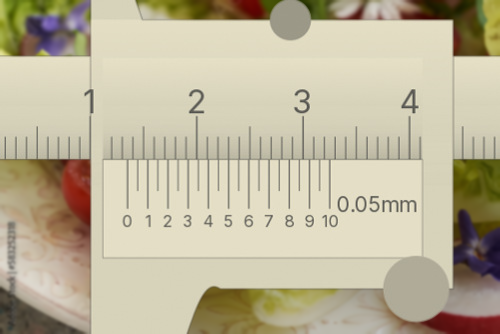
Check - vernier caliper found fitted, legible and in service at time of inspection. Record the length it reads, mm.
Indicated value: 13.5 mm
